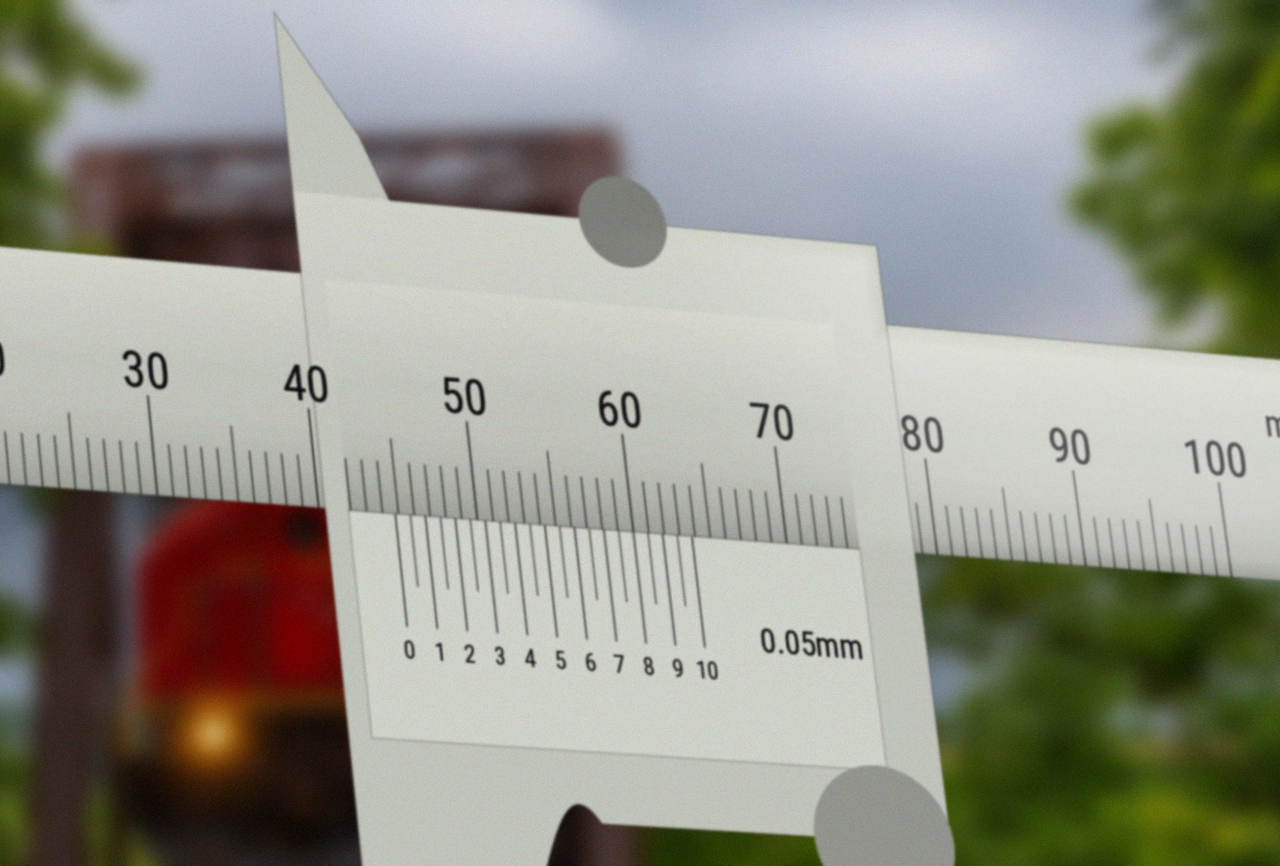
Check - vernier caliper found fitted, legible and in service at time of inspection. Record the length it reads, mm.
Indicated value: 44.8 mm
